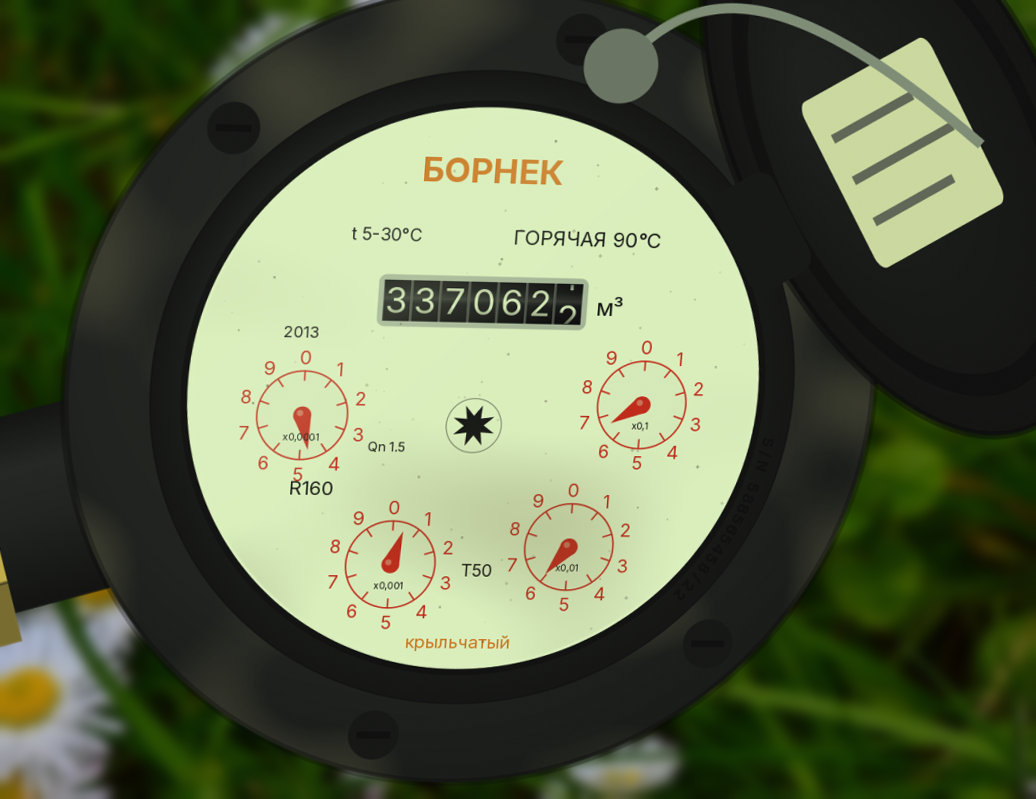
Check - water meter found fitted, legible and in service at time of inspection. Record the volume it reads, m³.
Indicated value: 3370621.6604 m³
